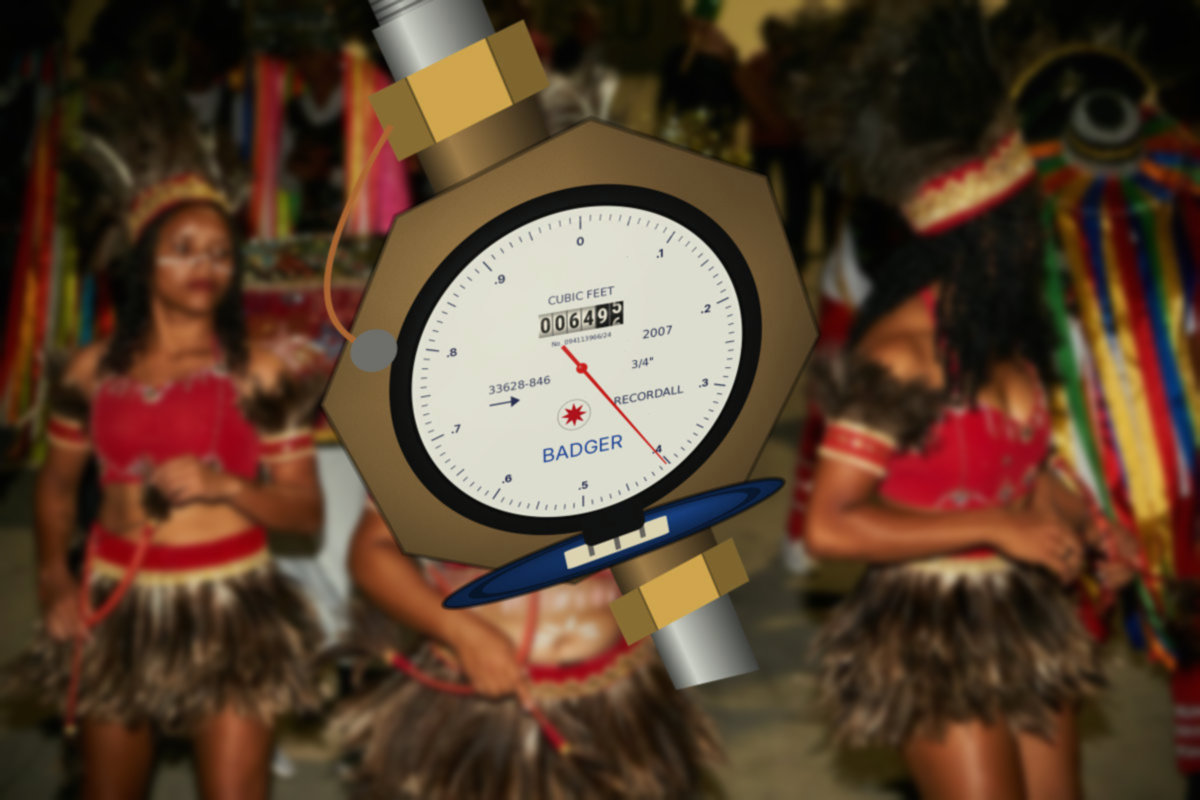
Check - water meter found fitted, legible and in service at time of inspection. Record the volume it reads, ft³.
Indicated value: 6495.40 ft³
